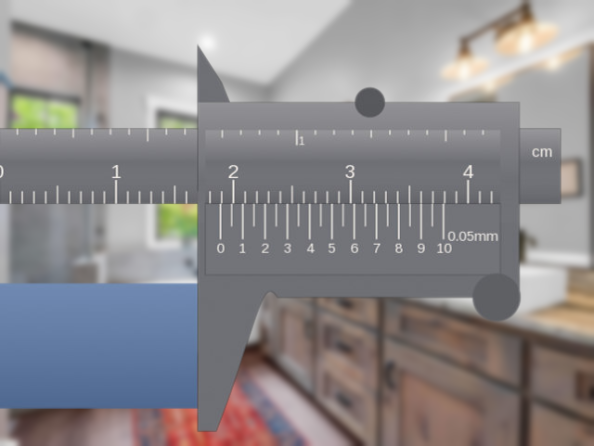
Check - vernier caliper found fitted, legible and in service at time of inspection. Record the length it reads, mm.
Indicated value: 18.9 mm
